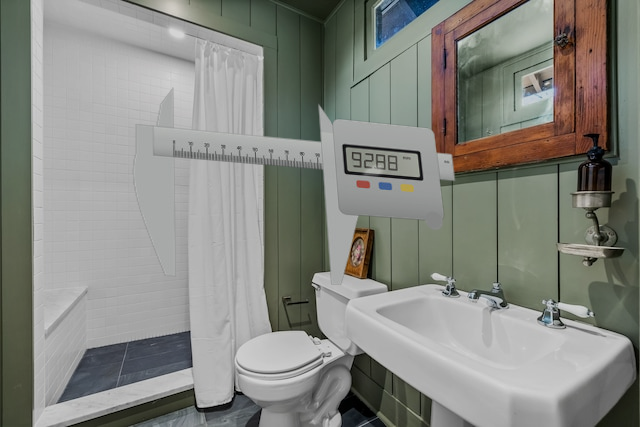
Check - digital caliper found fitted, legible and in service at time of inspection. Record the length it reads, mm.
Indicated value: 92.88 mm
